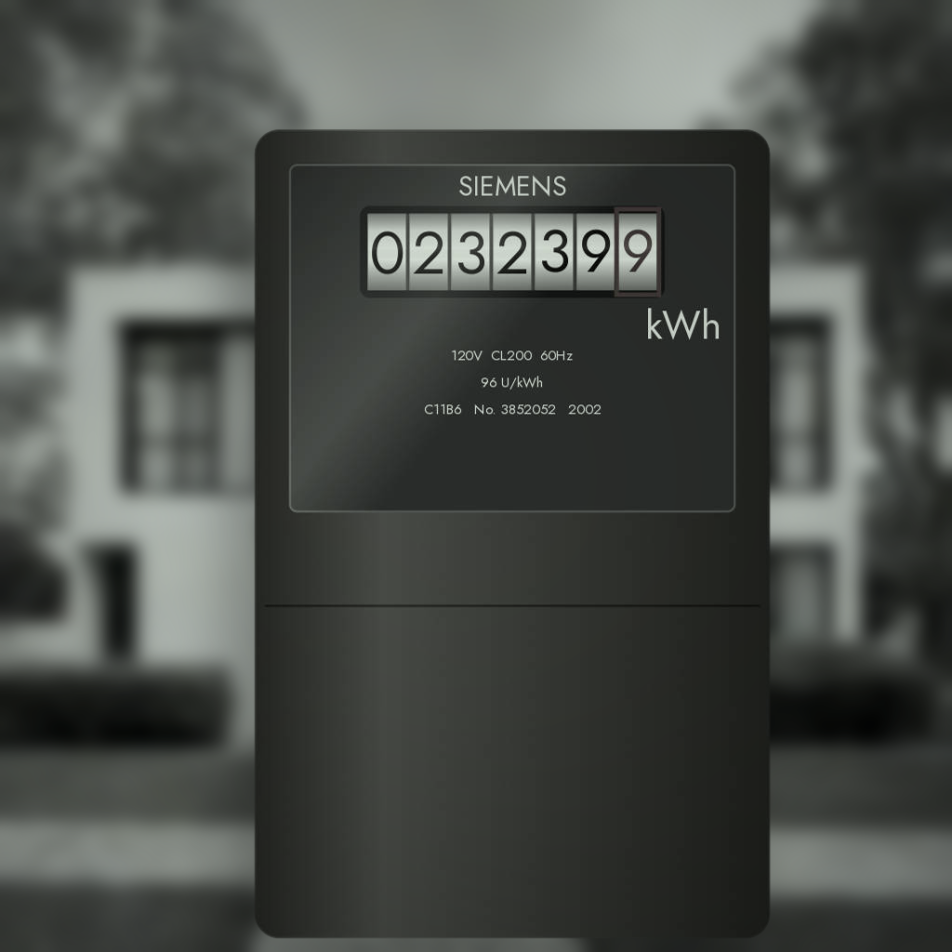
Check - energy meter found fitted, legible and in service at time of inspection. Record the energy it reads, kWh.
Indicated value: 23239.9 kWh
